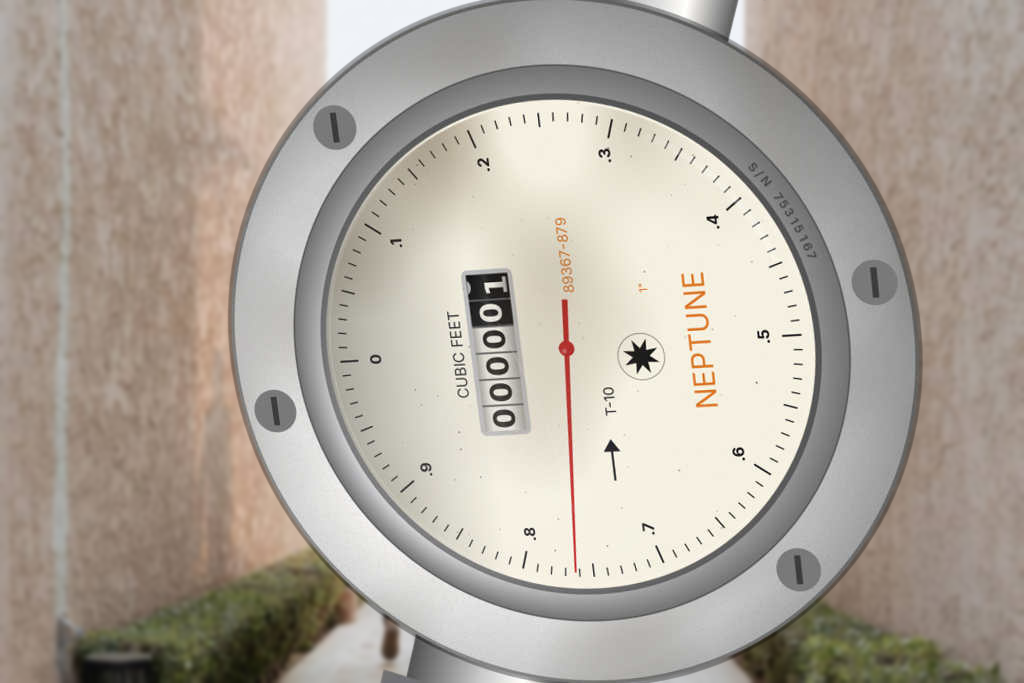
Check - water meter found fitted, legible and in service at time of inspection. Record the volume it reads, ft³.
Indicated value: 0.76 ft³
